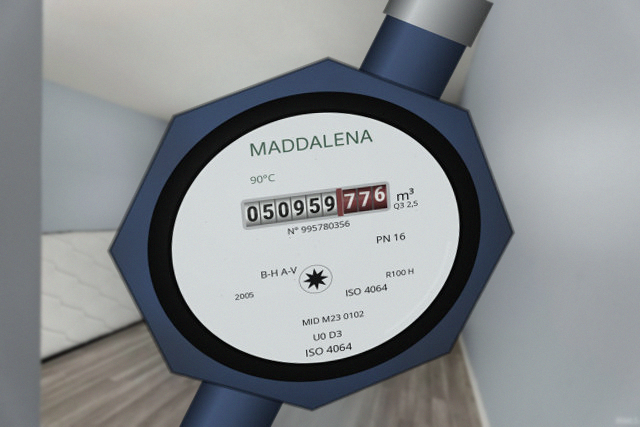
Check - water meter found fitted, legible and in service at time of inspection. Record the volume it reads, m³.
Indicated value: 50959.776 m³
